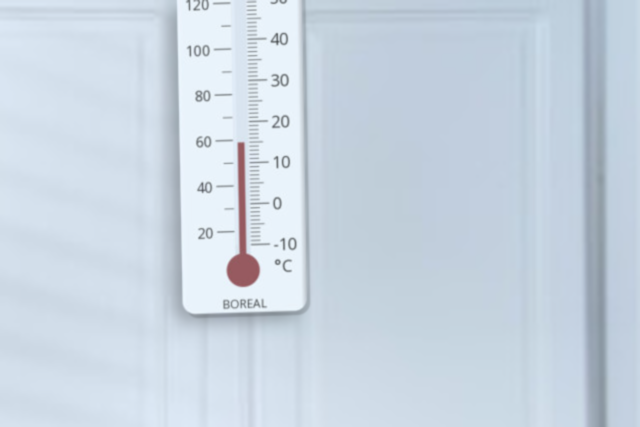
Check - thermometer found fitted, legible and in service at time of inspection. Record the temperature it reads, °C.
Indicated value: 15 °C
